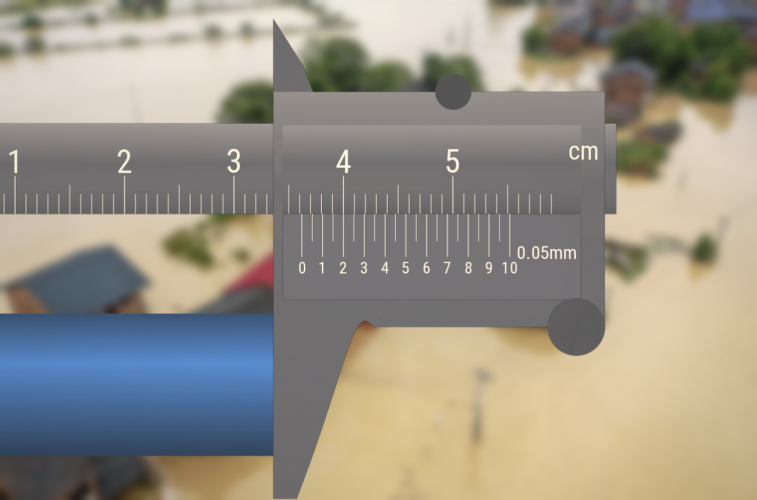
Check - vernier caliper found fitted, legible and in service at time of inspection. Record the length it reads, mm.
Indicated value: 36.2 mm
